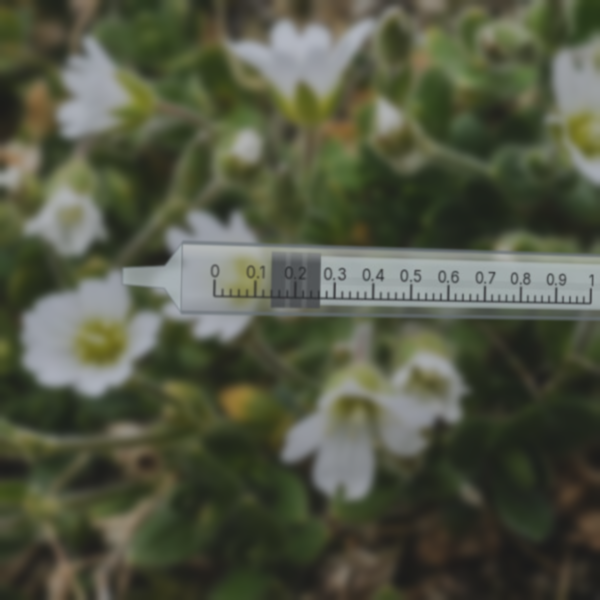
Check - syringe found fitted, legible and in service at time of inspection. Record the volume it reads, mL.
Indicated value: 0.14 mL
